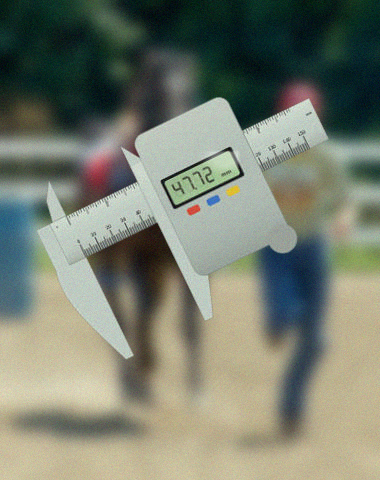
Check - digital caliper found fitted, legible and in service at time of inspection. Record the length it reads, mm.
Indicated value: 47.72 mm
